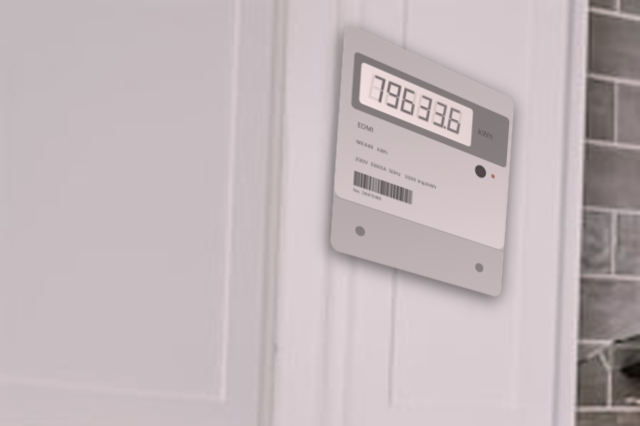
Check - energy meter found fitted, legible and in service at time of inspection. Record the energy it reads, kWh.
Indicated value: 79633.6 kWh
